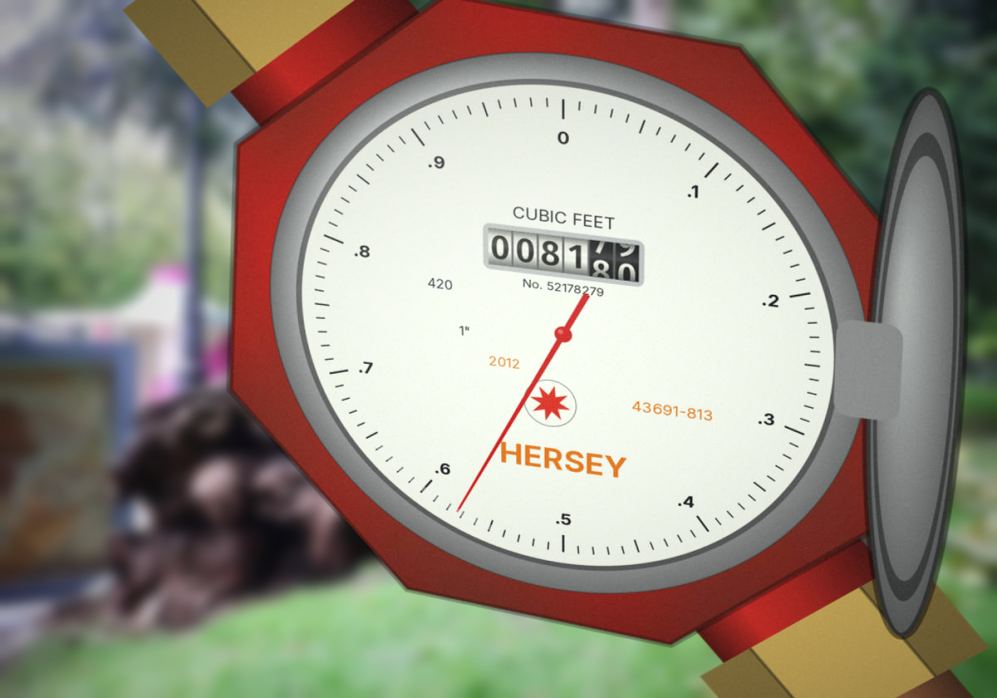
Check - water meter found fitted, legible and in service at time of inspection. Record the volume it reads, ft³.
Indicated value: 8179.57 ft³
